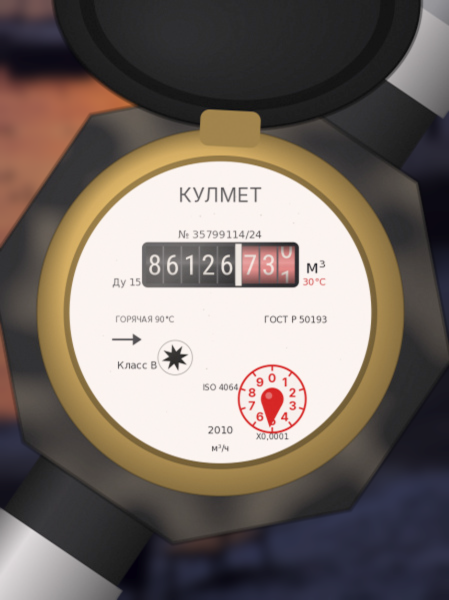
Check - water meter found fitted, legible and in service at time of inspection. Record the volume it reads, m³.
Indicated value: 86126.7305 m³
